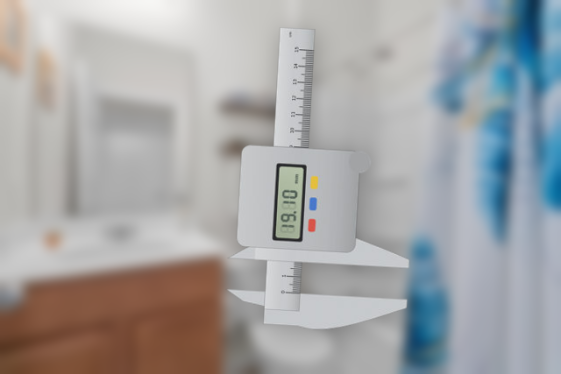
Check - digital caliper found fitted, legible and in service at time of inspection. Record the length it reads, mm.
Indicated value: 19.10 mm
